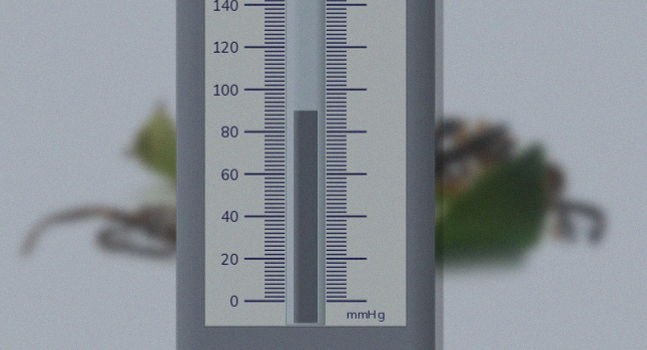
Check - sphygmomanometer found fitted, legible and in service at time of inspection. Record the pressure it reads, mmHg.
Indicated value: 90 mmHg
